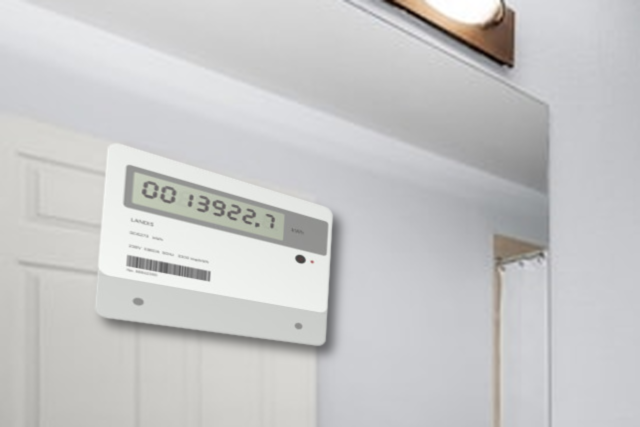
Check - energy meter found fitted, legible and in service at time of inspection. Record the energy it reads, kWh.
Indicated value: 13922.7 kWh
